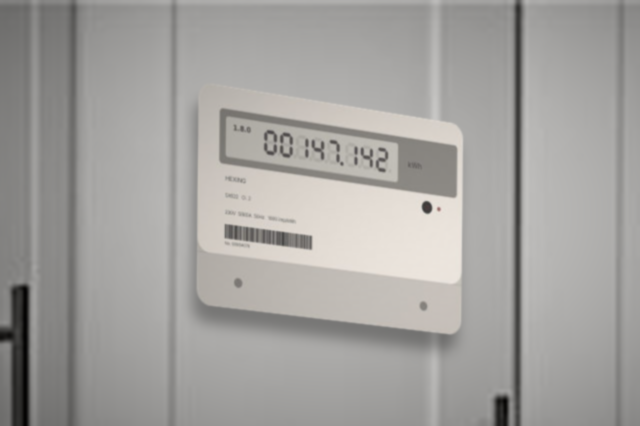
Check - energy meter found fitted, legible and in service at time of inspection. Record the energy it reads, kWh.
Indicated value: 147.142 kWh
